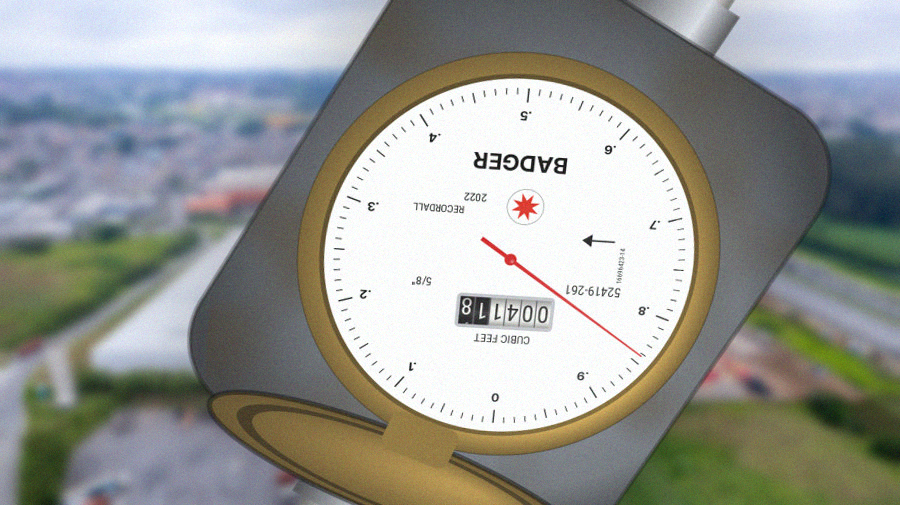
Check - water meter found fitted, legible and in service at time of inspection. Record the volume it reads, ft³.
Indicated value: 4117.84 ft³
